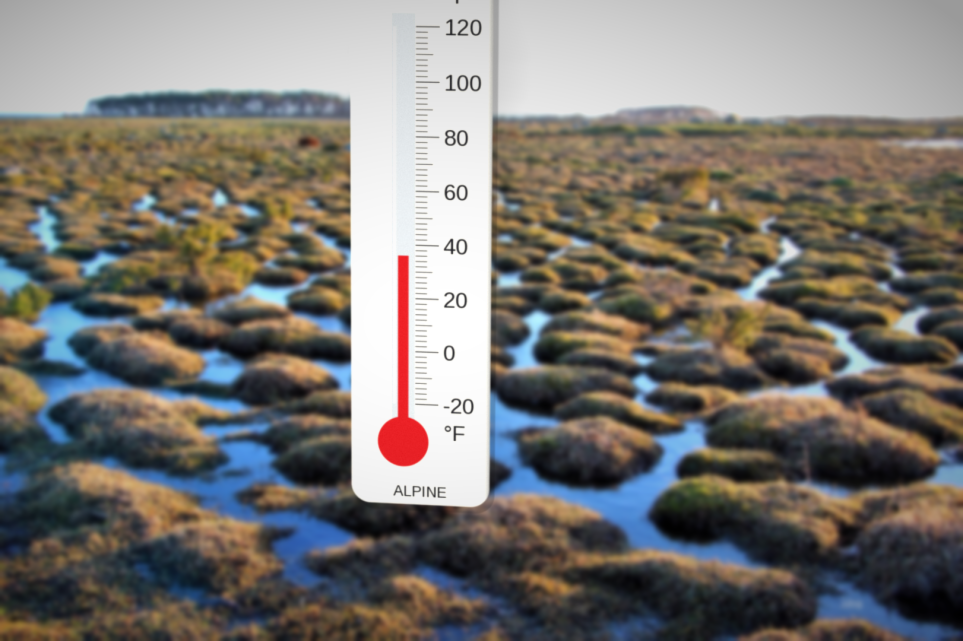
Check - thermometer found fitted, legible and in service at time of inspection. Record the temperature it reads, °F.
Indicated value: 36 °F
